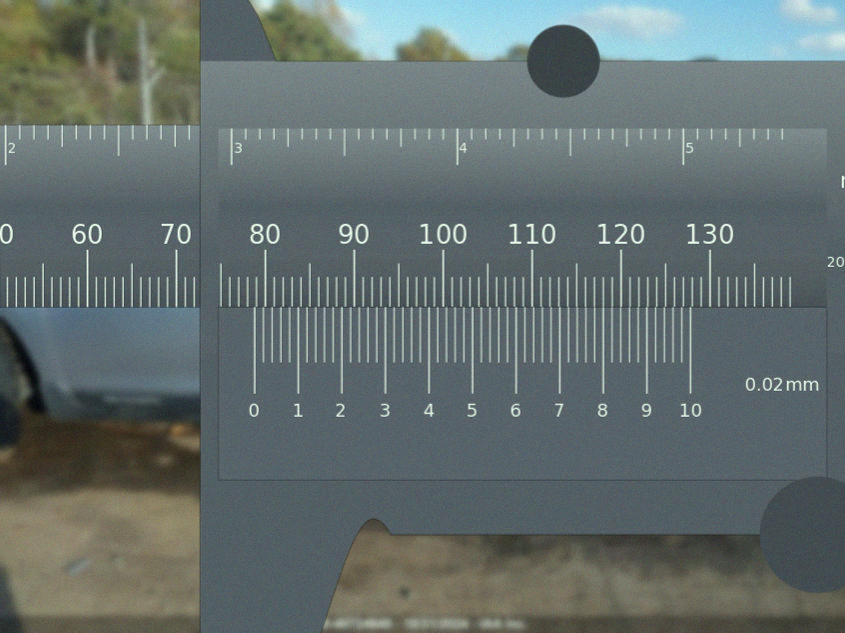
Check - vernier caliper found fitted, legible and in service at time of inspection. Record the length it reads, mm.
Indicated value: 78.8 mm
